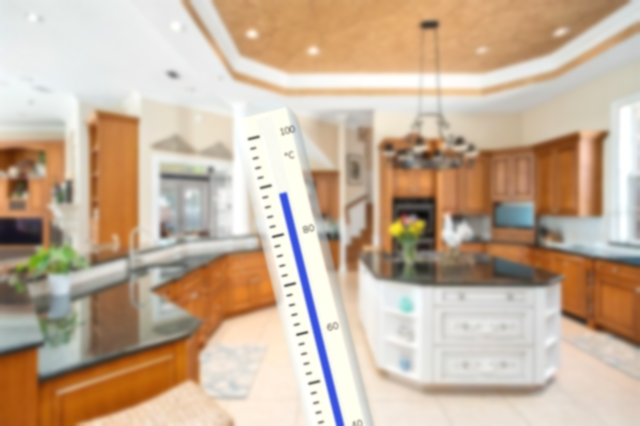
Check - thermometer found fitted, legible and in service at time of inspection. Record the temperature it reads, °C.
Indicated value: 88 °C
